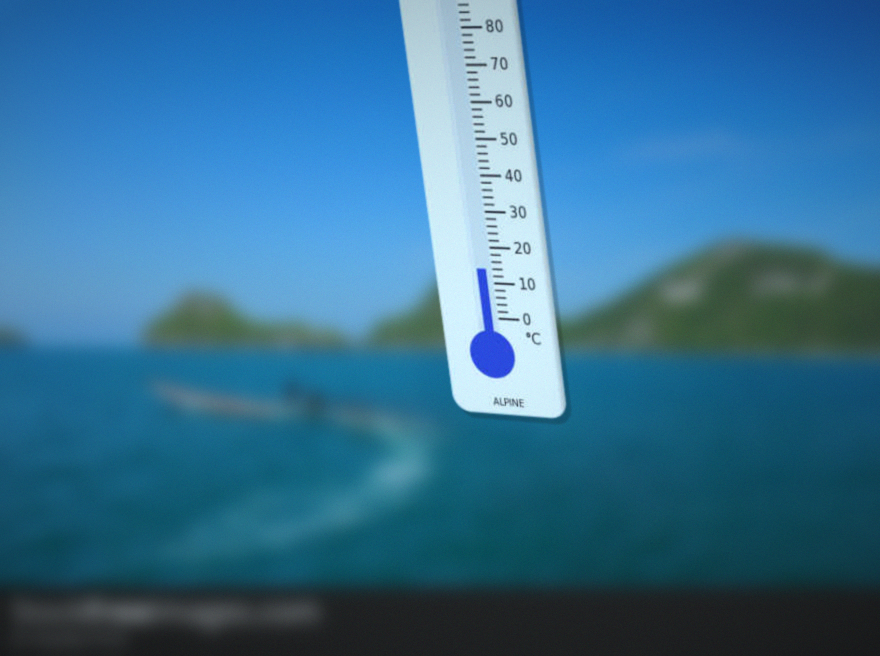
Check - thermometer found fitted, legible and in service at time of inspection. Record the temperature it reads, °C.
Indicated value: 14 °C
